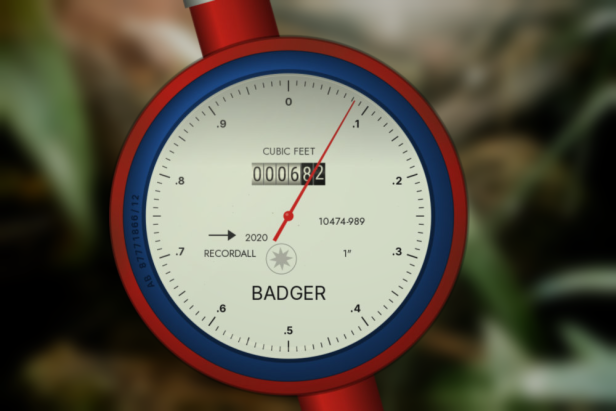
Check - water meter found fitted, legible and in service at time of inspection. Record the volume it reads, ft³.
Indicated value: 682.08 ft³
